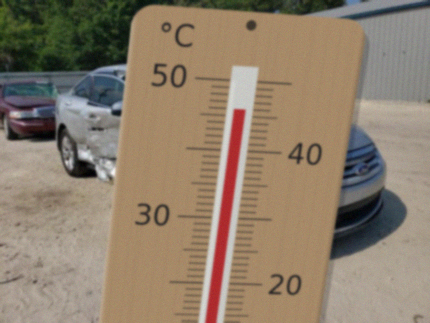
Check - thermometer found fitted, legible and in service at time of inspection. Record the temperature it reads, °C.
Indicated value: 46 °C
